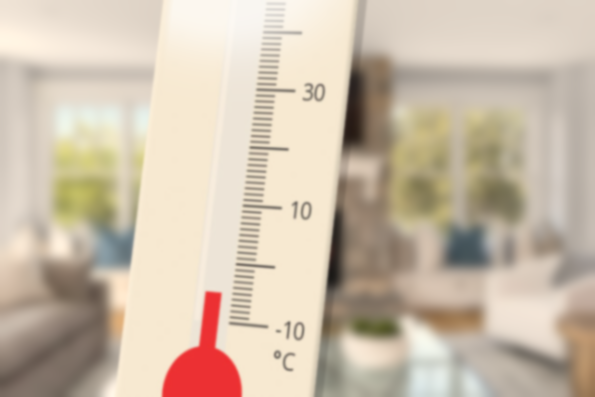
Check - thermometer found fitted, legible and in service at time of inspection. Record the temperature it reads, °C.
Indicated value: -5 °C
